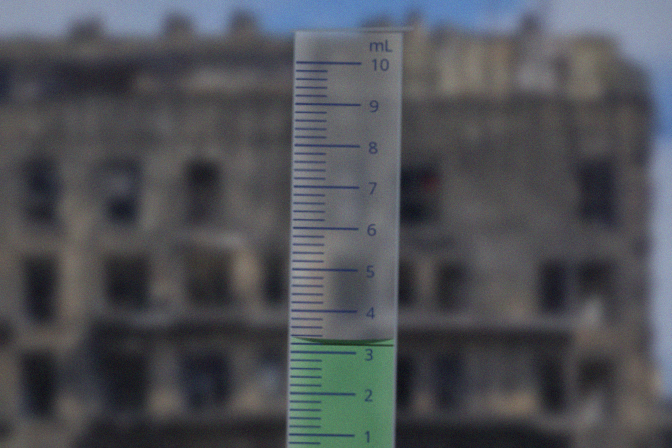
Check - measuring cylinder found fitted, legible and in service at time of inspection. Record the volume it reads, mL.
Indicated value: 3.2 mL
